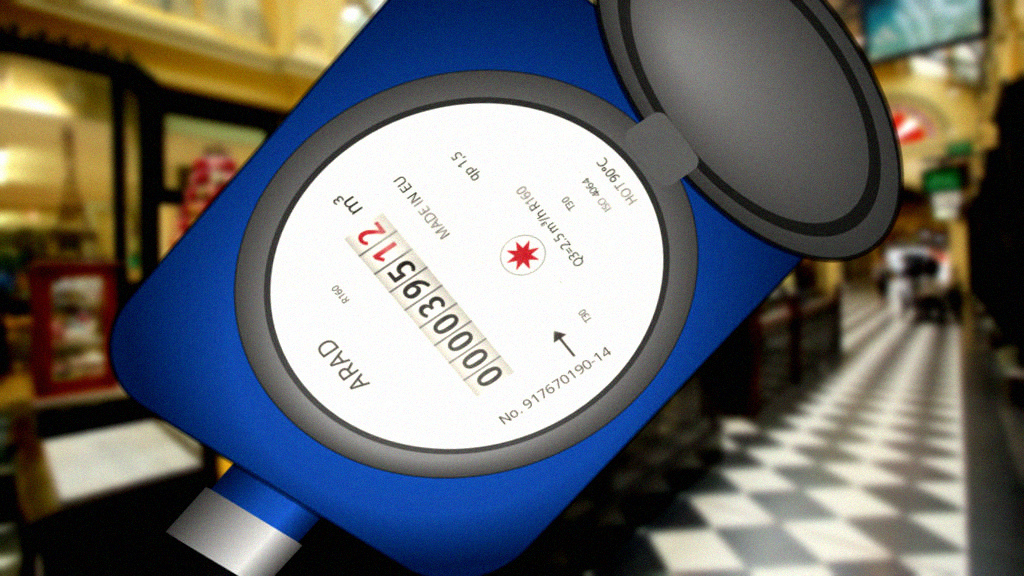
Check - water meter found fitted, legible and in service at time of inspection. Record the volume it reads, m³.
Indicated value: 395.12 m³
